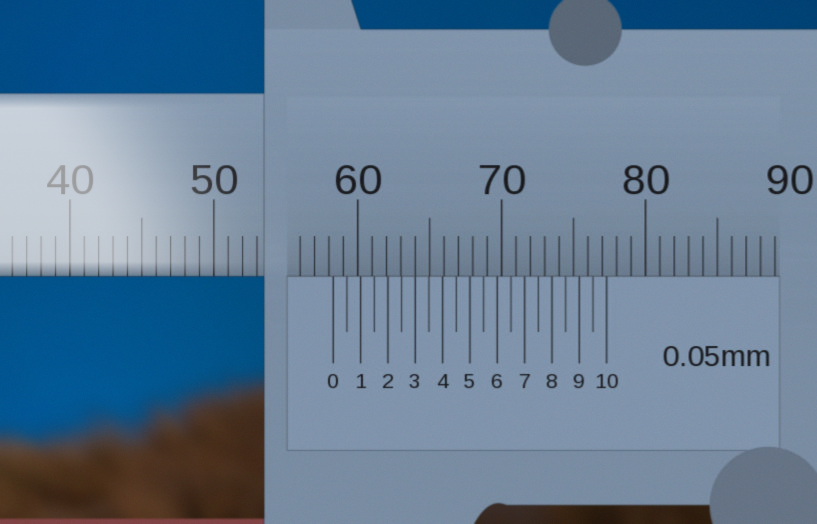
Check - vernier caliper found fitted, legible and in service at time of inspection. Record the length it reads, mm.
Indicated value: 58.3 mm
